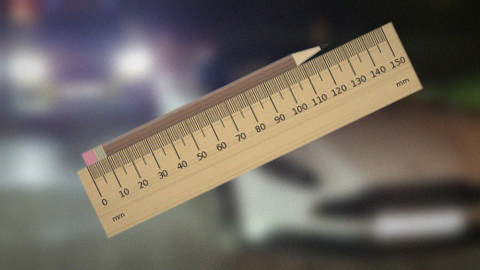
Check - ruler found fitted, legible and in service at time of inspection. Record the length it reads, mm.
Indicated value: 125 mm
